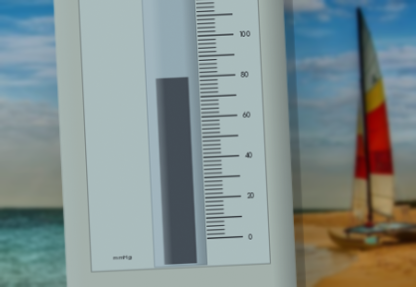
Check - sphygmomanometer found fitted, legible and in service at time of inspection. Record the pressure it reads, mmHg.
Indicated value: 80 mmHg
